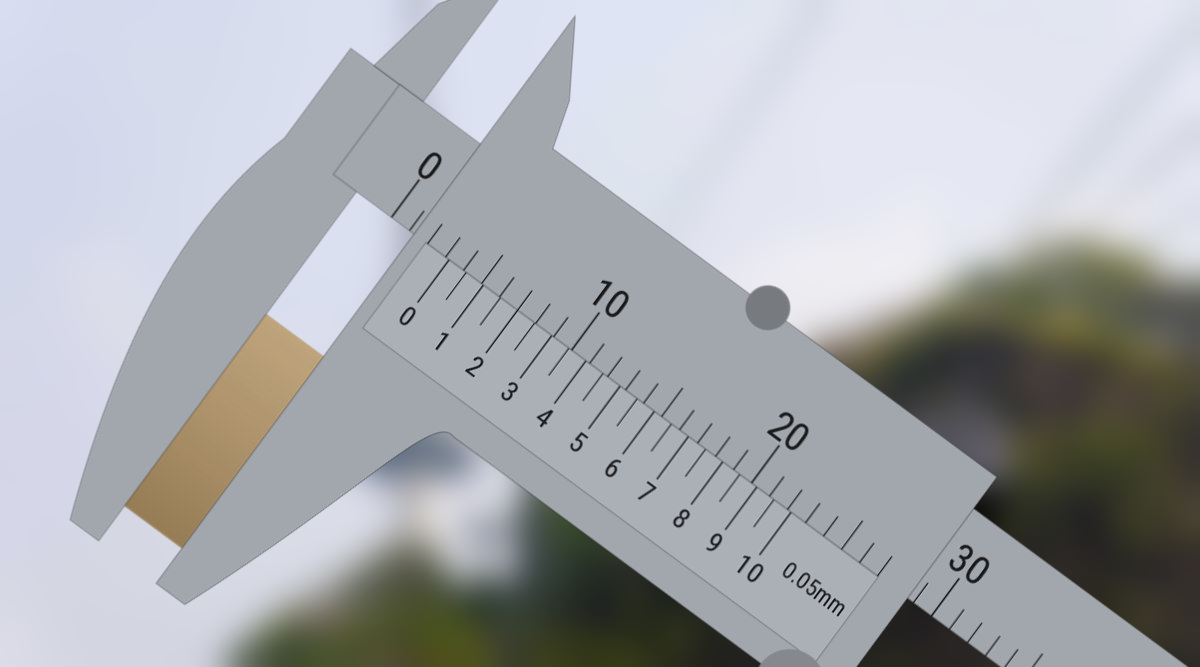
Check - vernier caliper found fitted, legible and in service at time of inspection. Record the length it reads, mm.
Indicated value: 3.20 mm
